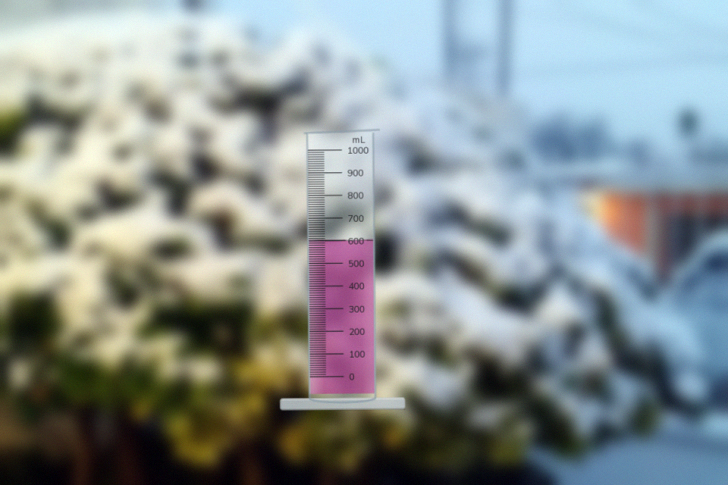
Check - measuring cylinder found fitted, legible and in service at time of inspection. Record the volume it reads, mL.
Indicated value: 600 mL
